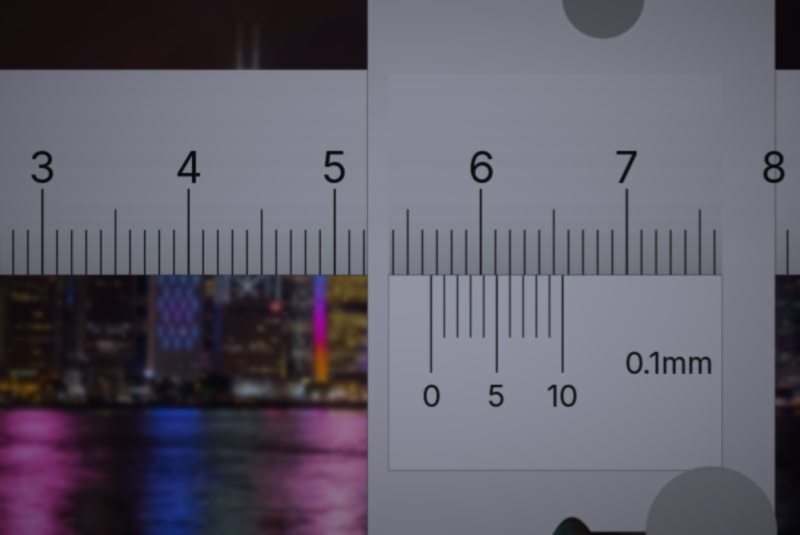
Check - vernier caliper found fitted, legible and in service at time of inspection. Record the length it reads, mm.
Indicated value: 56.6 mm
